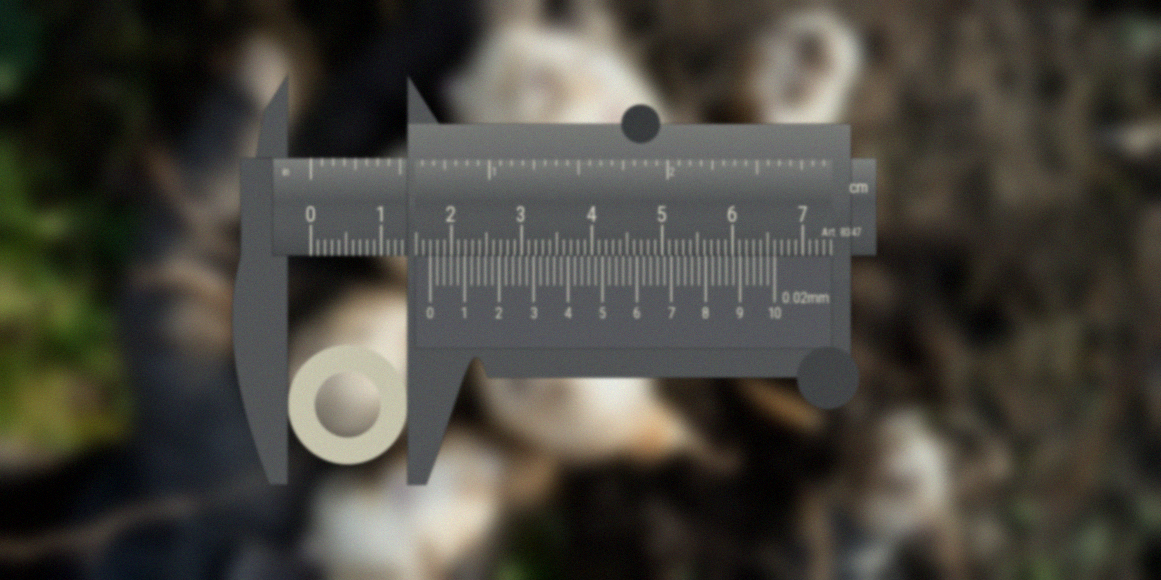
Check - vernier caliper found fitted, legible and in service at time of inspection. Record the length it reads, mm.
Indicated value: 17.0 mm
